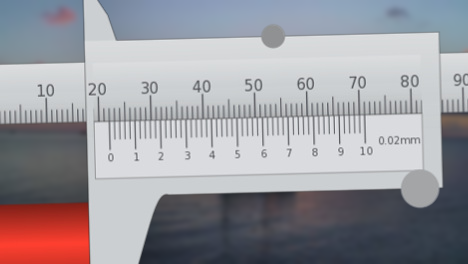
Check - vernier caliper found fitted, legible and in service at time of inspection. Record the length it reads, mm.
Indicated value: 22.0 mm
